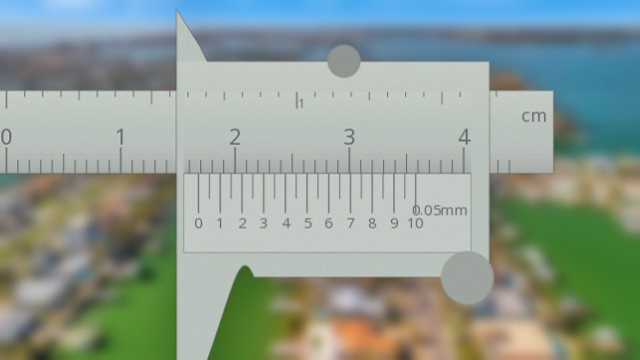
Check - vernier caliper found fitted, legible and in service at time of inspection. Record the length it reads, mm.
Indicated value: 16.8 mm
